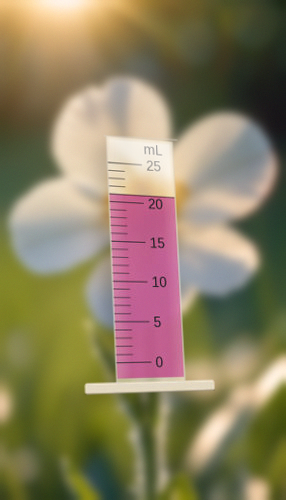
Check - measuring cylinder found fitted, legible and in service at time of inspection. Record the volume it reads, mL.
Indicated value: 21 mL
